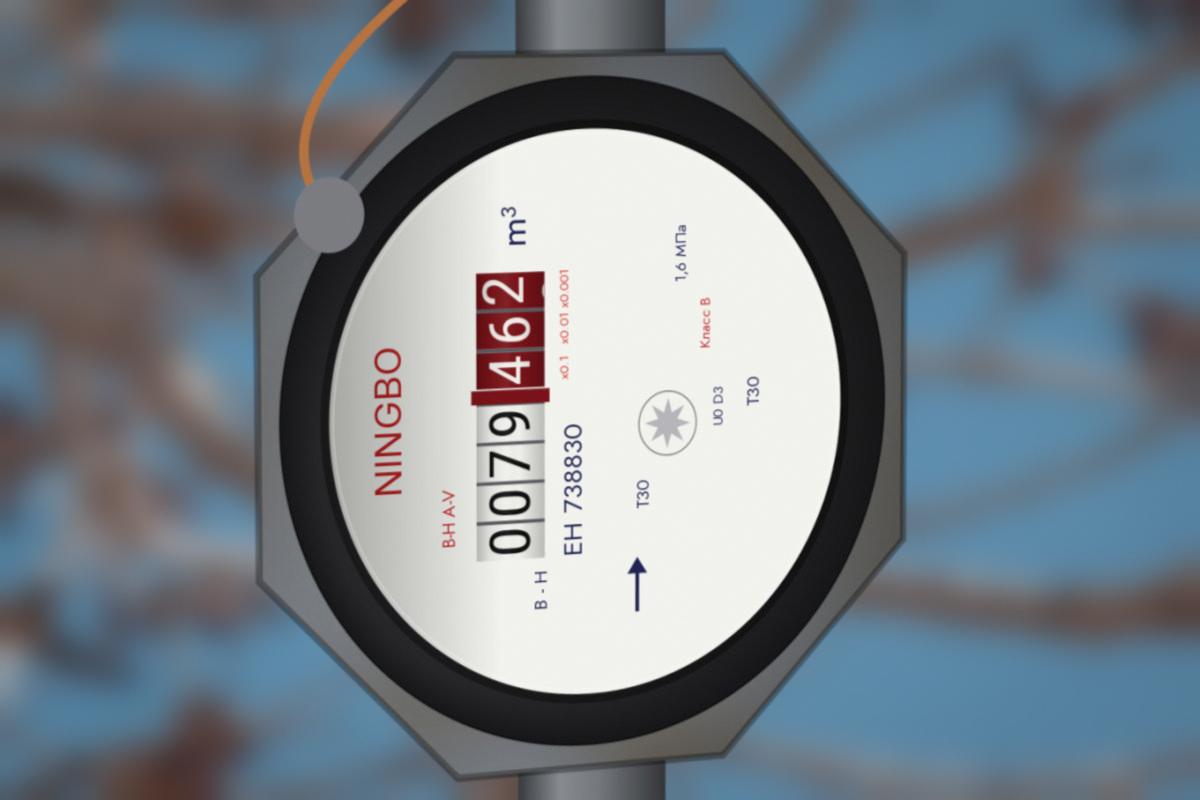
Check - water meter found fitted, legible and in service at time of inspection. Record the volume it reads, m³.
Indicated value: 79.462 m³
